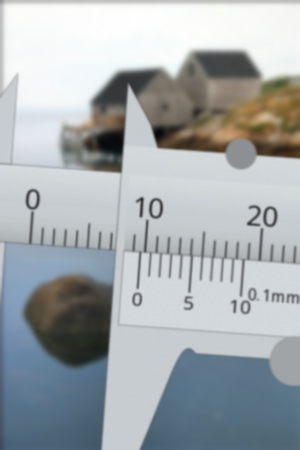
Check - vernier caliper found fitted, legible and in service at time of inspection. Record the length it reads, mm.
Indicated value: 9.6 mm
